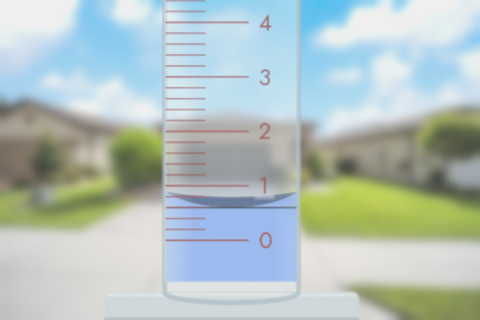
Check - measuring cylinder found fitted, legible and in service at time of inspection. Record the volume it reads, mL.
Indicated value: 0.6 mL
